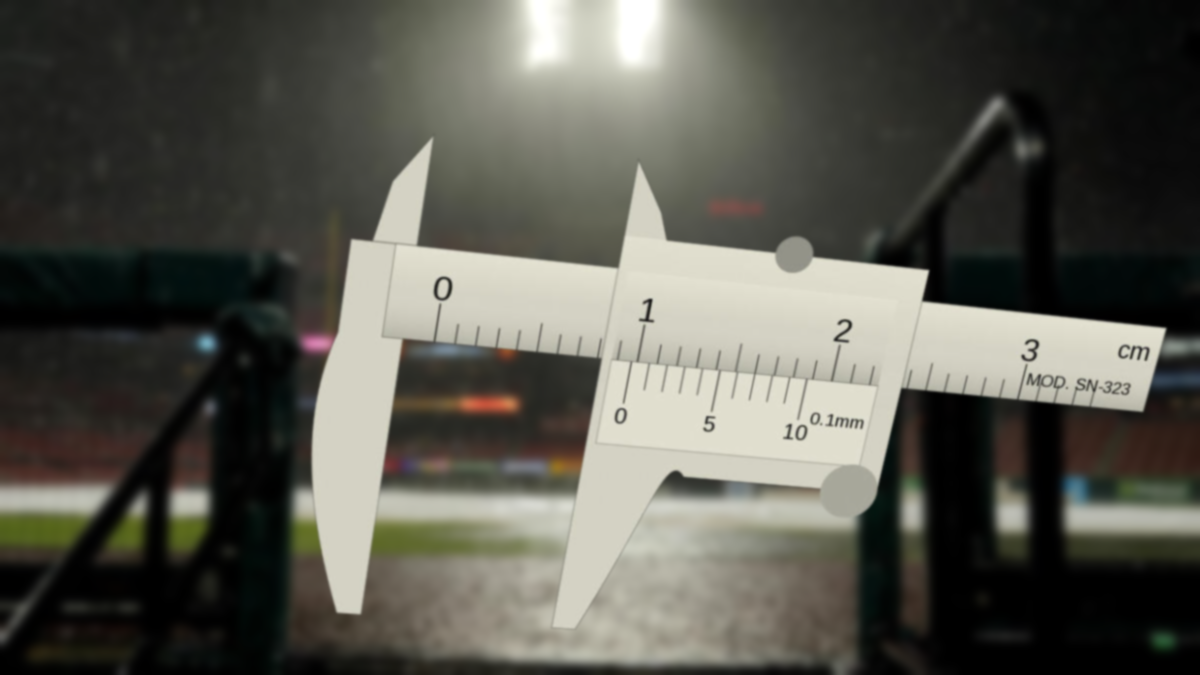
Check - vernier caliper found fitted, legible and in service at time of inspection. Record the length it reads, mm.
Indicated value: 9.7 mm
